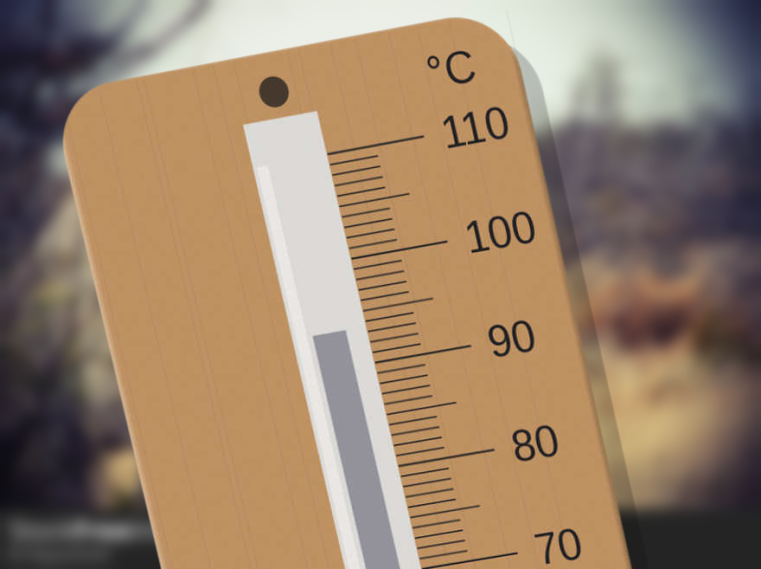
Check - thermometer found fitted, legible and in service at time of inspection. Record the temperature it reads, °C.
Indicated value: 93.5 °C
